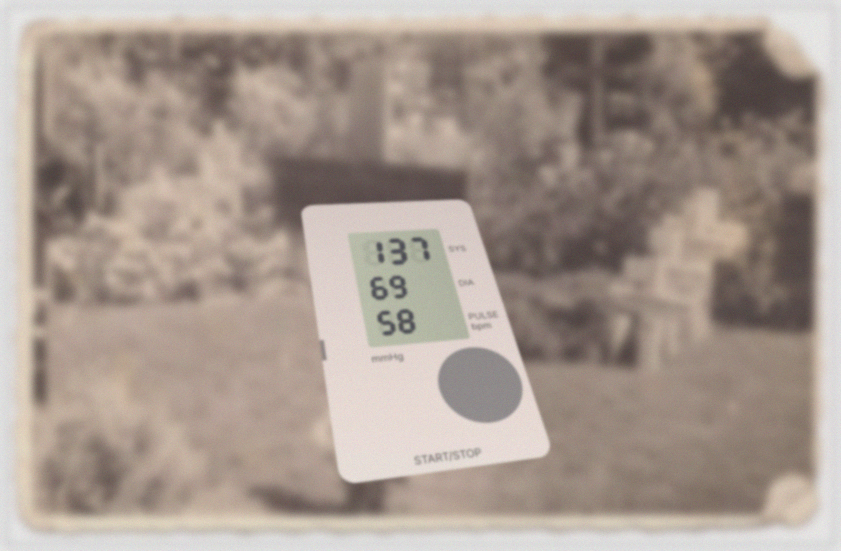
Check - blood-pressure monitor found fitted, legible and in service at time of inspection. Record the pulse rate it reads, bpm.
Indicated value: 58 bpm
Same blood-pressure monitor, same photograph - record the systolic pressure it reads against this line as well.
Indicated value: 137 mmHg
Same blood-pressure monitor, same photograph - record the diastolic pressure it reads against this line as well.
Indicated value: 69 mmHg
